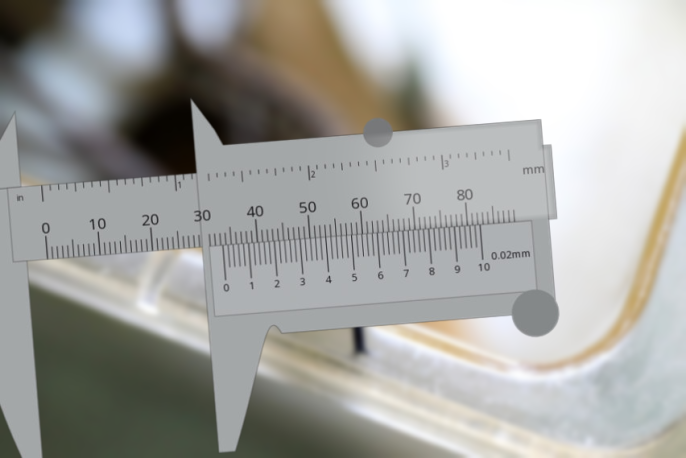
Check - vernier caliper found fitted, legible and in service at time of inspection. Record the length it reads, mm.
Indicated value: 33.4 mm
